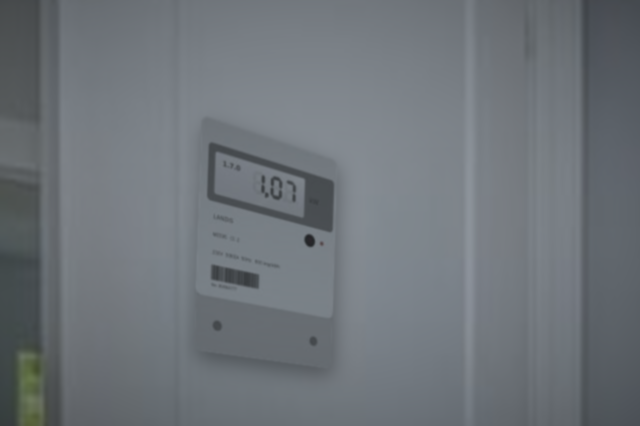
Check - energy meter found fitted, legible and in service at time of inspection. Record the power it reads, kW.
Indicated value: 1.07 kW
